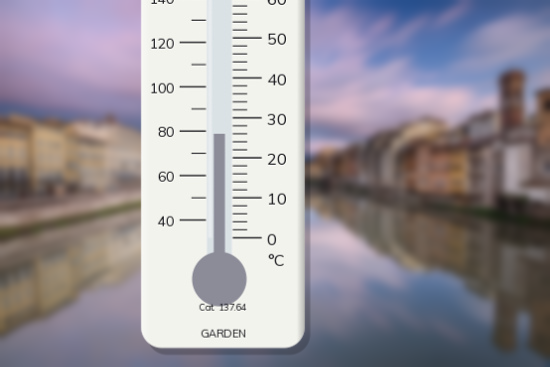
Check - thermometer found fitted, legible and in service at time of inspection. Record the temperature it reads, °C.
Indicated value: 26 °C
